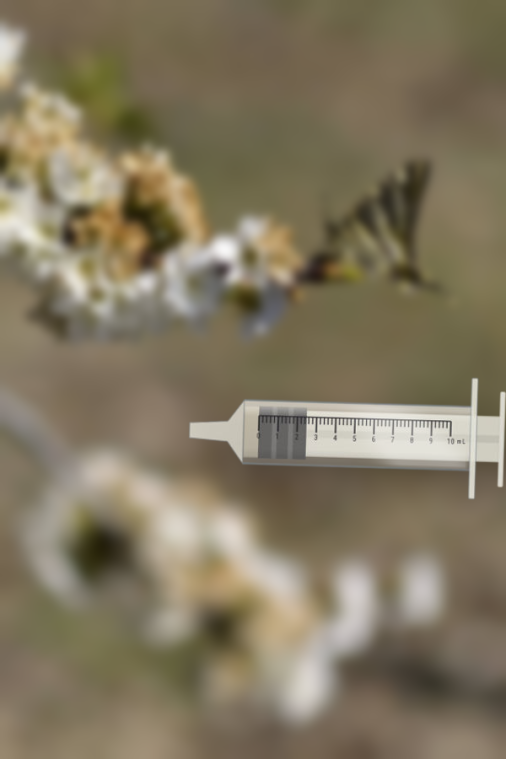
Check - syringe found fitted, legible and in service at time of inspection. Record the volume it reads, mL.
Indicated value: 0 mL
